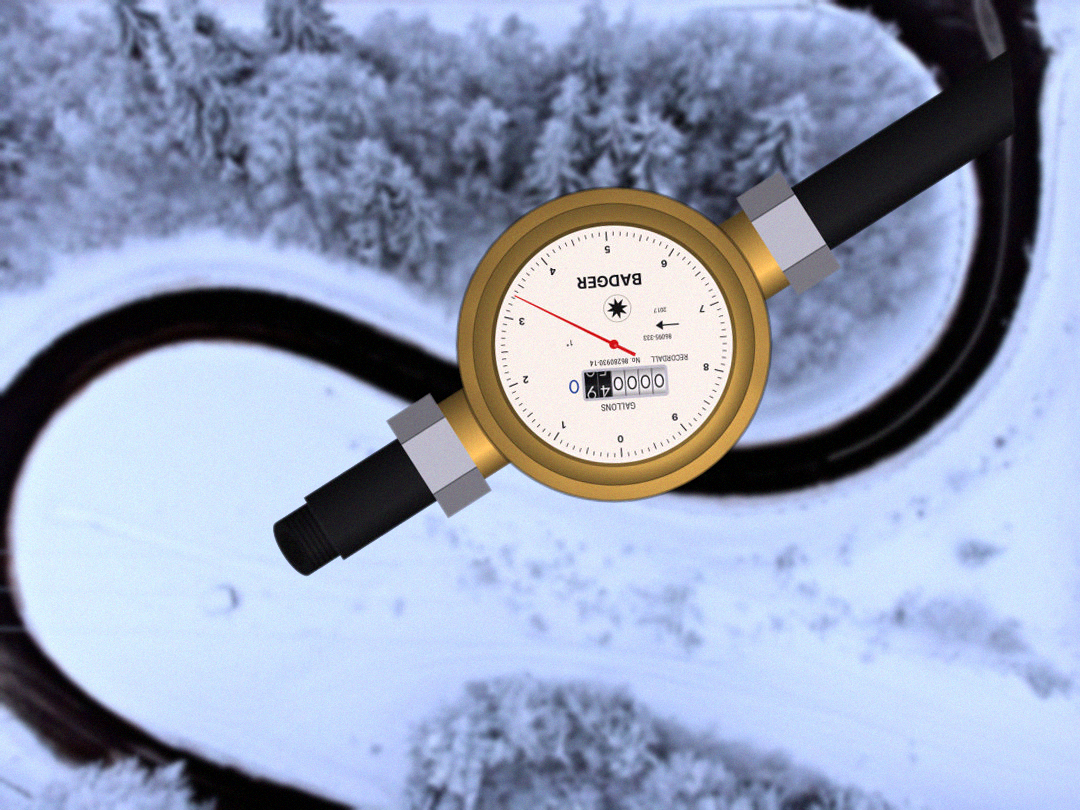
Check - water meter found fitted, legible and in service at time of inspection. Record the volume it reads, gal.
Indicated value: 493.3 gal
